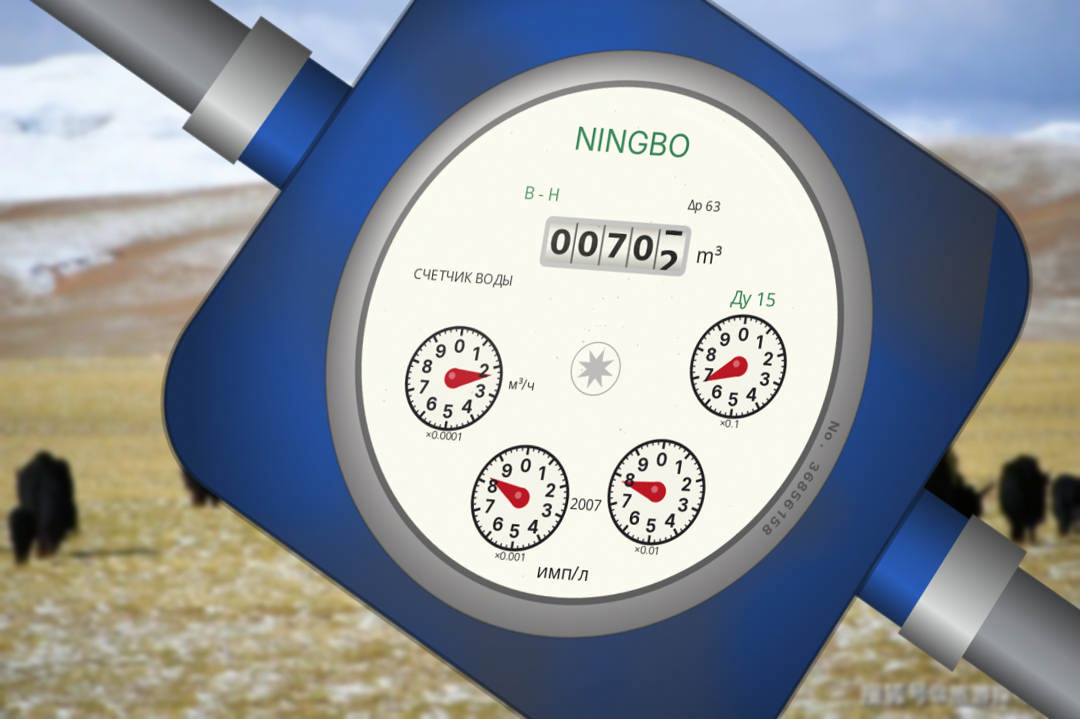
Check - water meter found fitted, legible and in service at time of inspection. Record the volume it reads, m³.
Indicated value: 701.6782 m³
